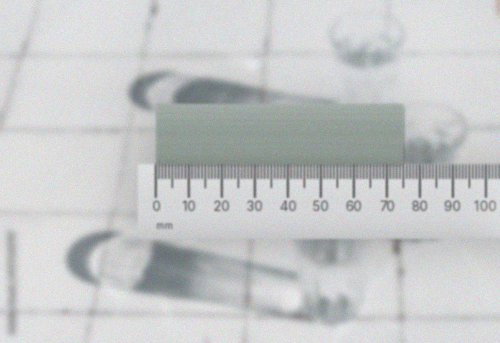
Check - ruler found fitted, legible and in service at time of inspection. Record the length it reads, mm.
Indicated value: 75 mm
